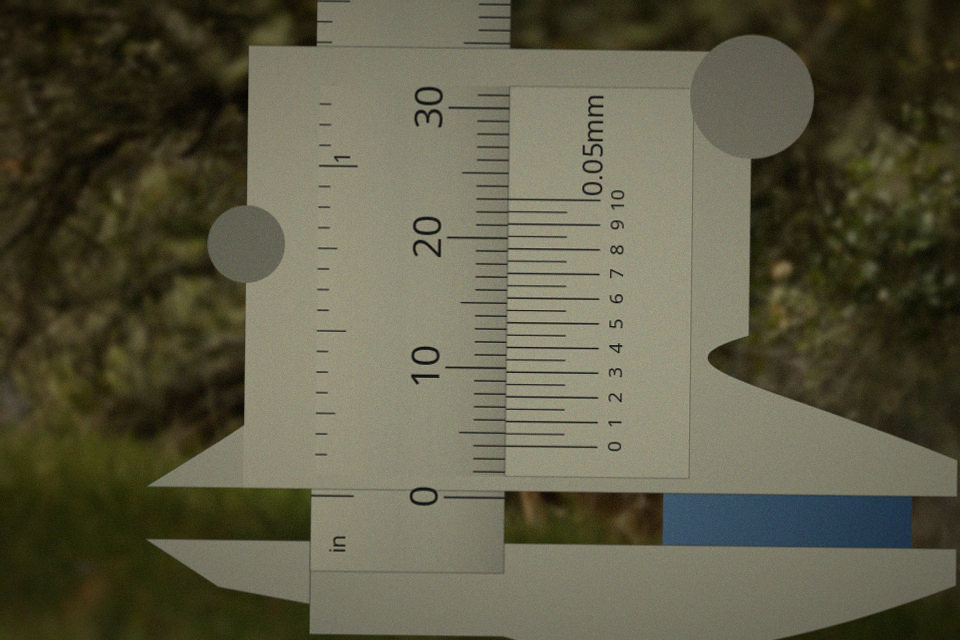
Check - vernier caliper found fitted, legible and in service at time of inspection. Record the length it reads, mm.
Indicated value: 4.0 mm
